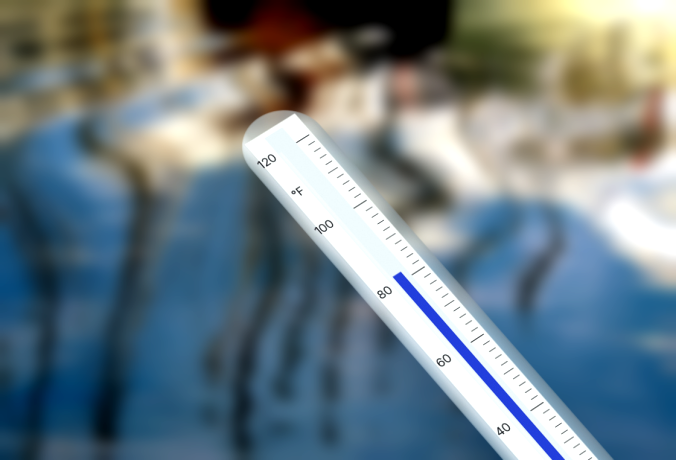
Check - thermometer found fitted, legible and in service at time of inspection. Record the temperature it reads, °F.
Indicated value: 82 °F
